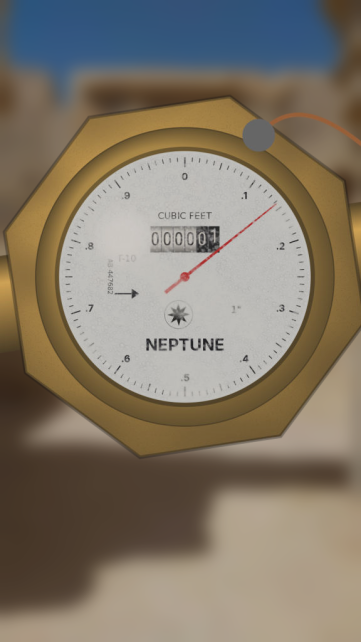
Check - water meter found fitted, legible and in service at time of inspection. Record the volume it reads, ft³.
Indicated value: 1.14 ft³
